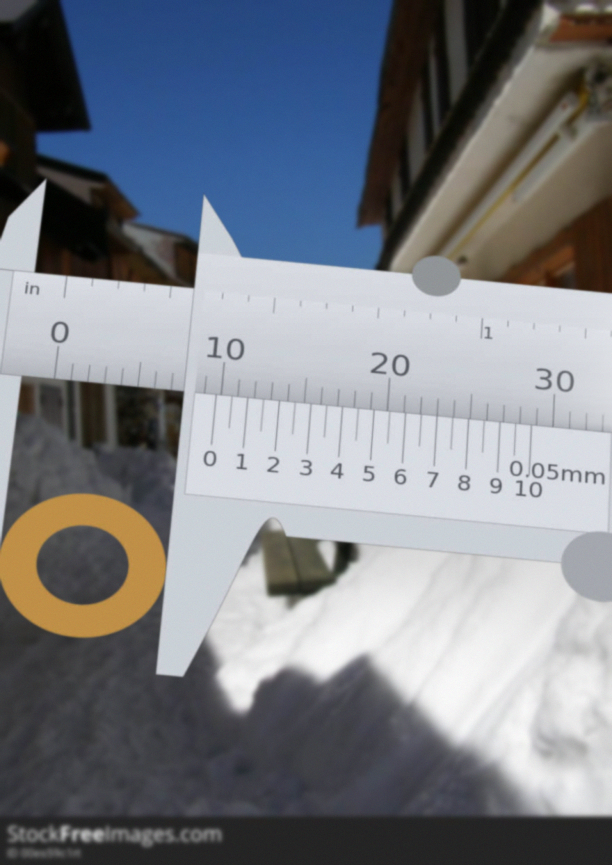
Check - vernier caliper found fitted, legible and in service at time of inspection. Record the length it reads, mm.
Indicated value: 9.7 mm
